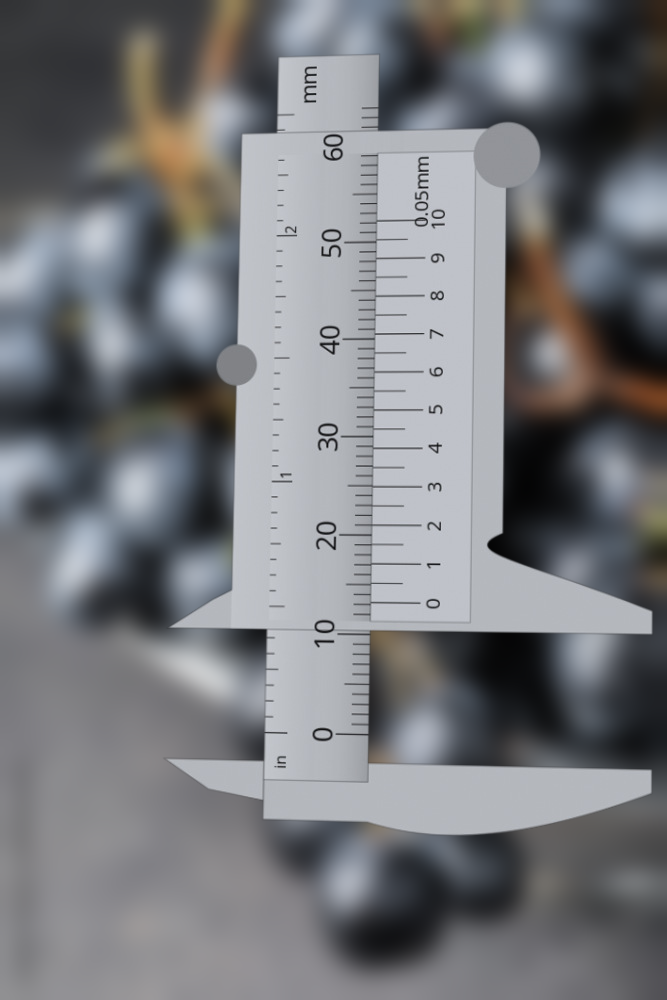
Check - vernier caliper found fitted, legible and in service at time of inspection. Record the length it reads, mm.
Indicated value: 13.2 mm
